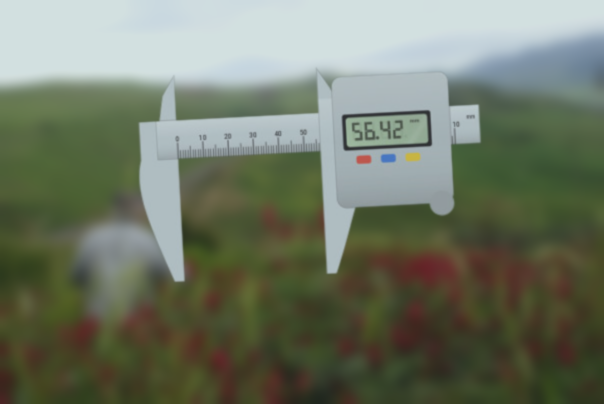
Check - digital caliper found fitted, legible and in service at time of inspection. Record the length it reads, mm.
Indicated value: 56.42 mm
